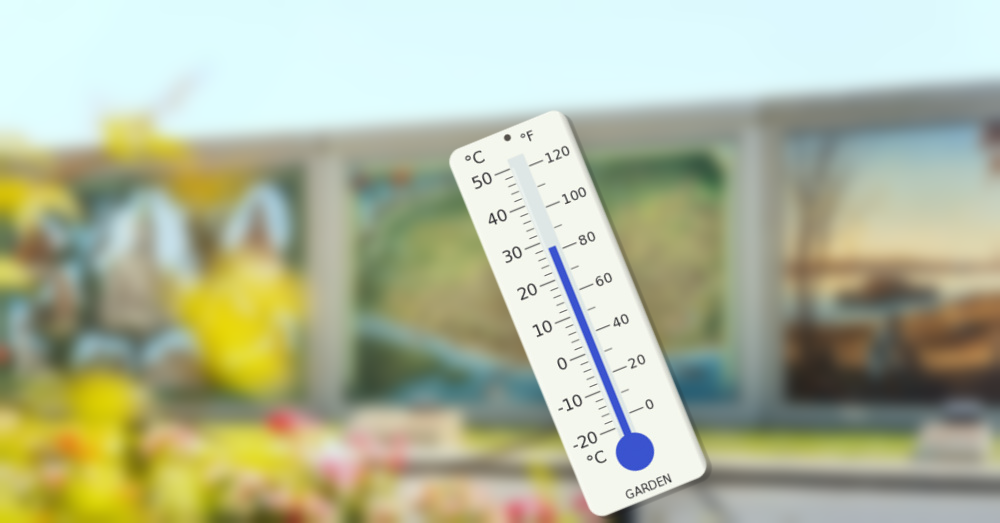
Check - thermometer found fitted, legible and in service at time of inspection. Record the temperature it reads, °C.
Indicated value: 28 °C
